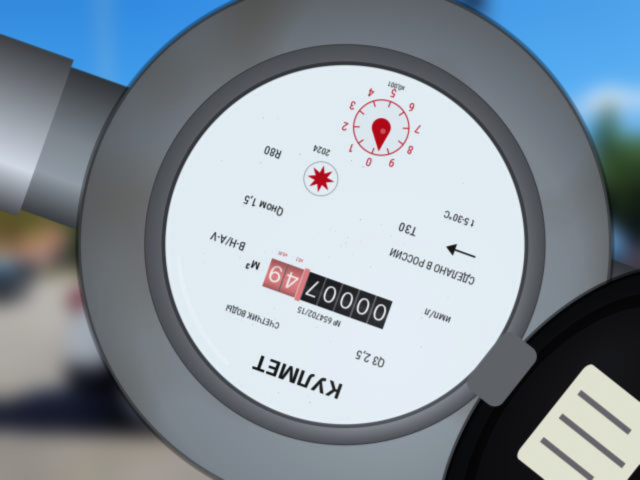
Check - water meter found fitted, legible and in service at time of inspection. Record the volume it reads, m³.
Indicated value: 7.489 m³
